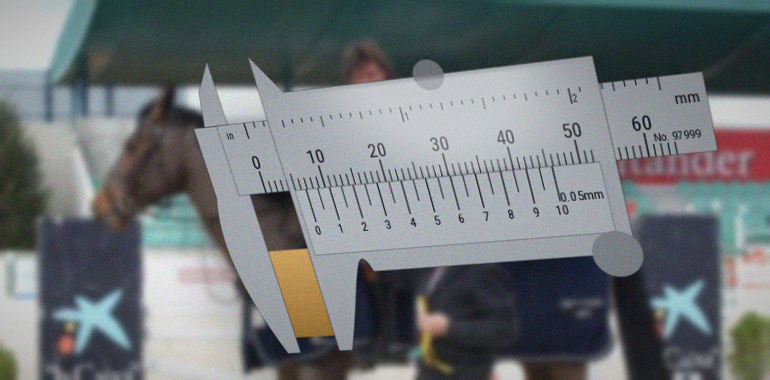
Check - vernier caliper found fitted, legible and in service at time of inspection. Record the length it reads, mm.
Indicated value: 6.8 mm
